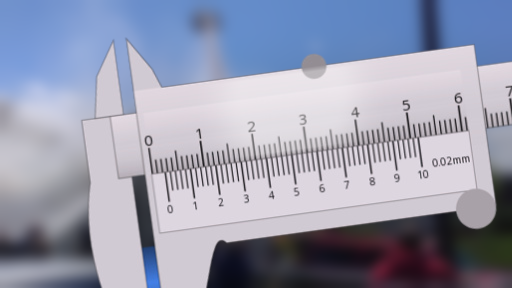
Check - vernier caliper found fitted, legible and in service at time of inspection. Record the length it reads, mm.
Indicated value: 2.5 mm
